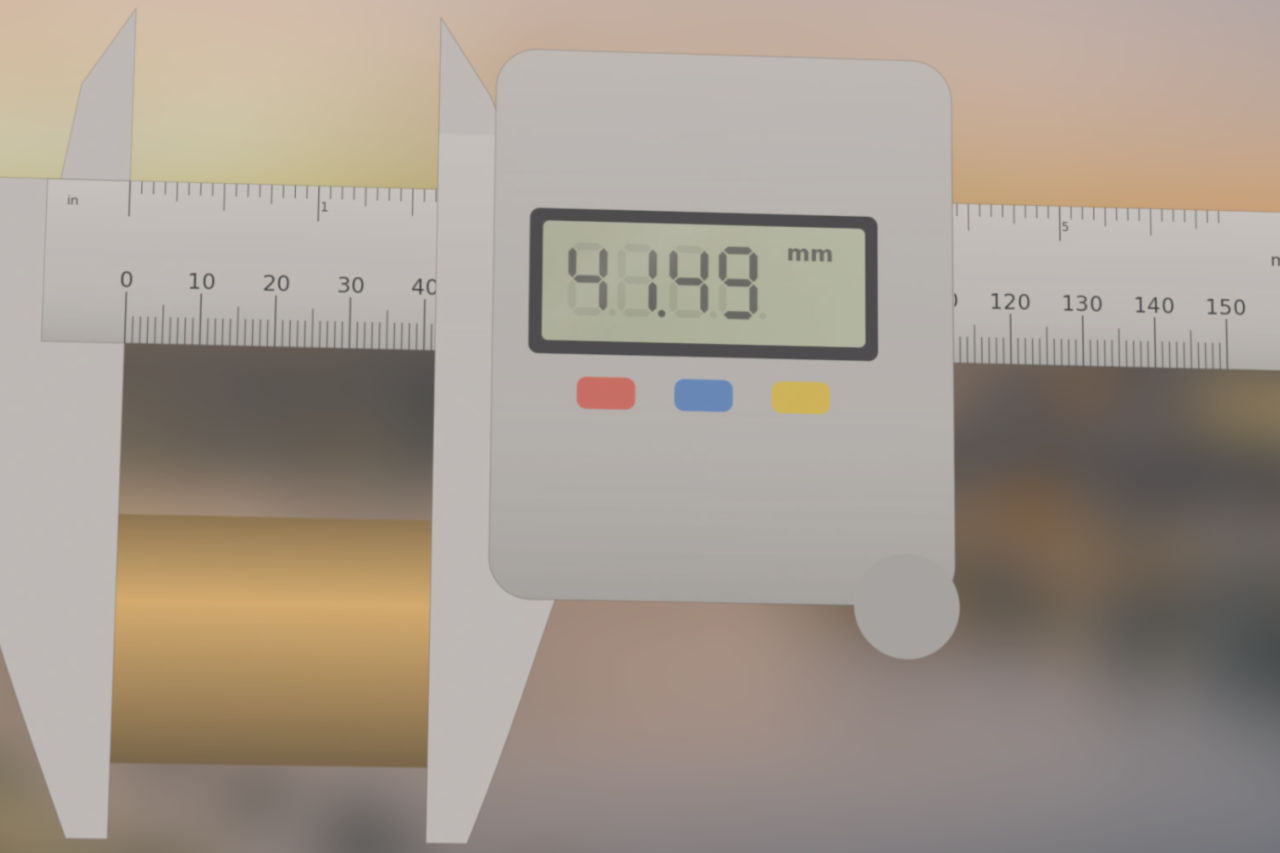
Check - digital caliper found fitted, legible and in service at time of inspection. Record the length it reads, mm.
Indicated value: 41.49 mm
